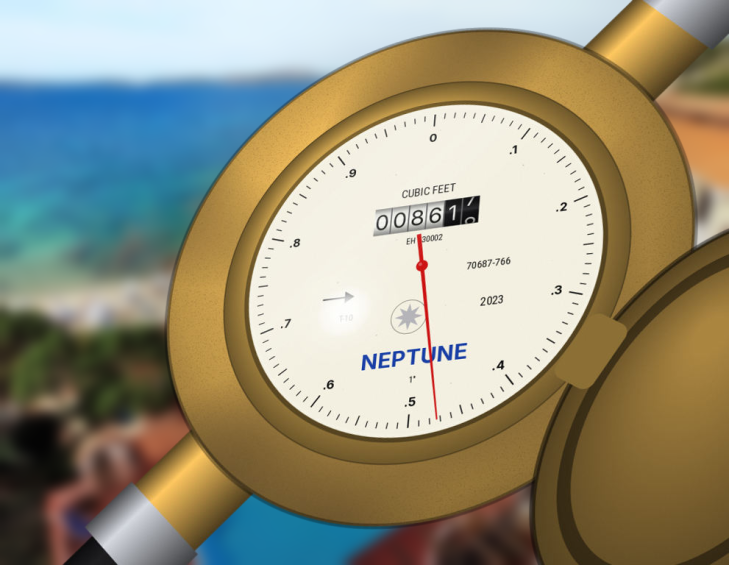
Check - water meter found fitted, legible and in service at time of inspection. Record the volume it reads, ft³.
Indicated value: 8617.47 ft³
